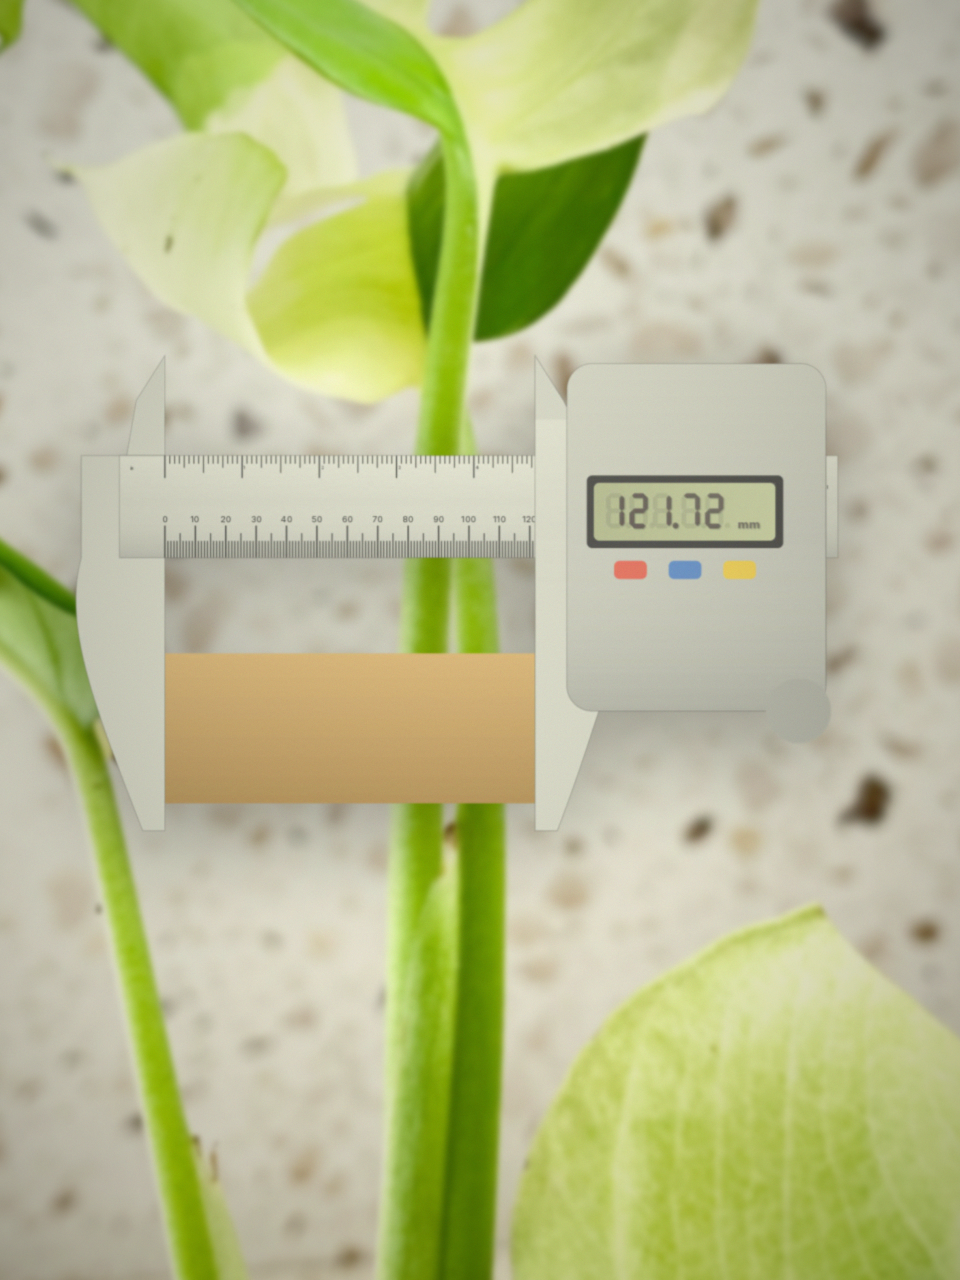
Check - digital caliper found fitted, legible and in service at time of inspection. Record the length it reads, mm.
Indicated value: 121.72 mm
